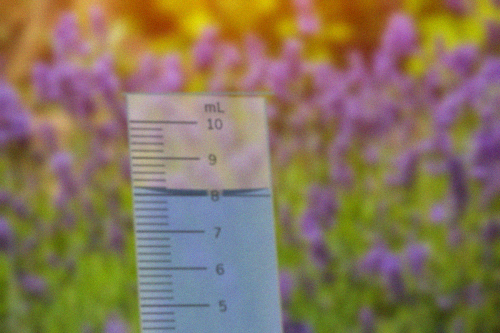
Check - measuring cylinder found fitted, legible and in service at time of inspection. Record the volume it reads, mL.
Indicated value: 8 mL
